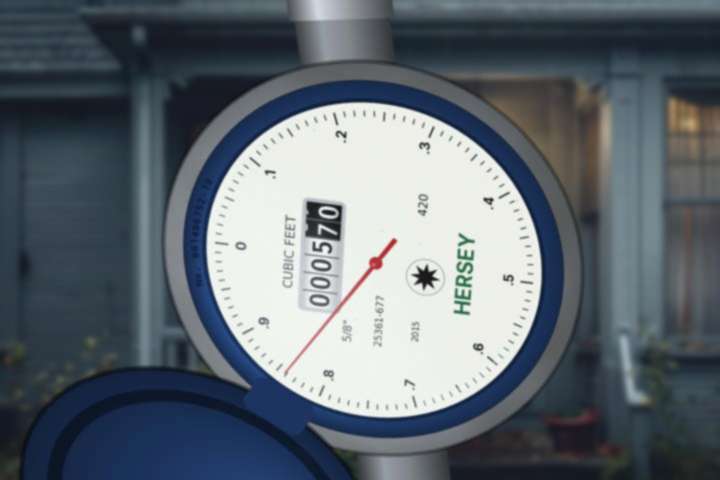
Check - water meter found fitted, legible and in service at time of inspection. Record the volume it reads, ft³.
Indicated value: 569.84 ft³
